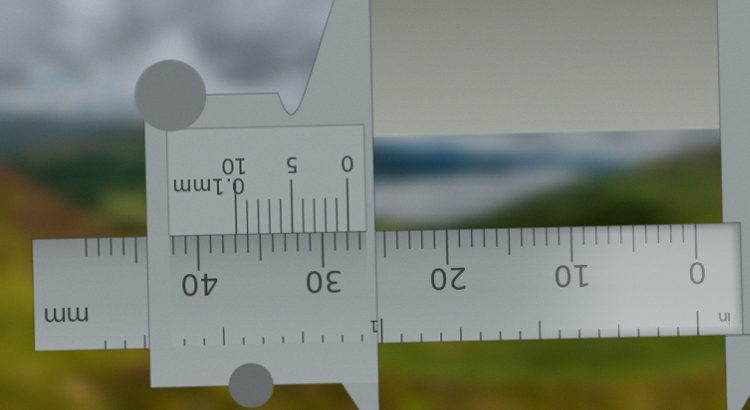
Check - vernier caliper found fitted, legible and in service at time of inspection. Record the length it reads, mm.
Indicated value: 27.9 mm
